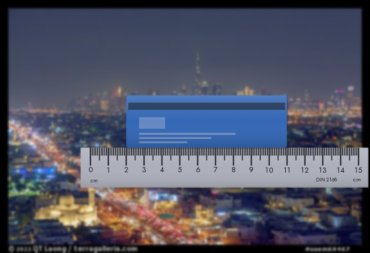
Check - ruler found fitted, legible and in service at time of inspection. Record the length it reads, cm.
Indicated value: 9 cm
